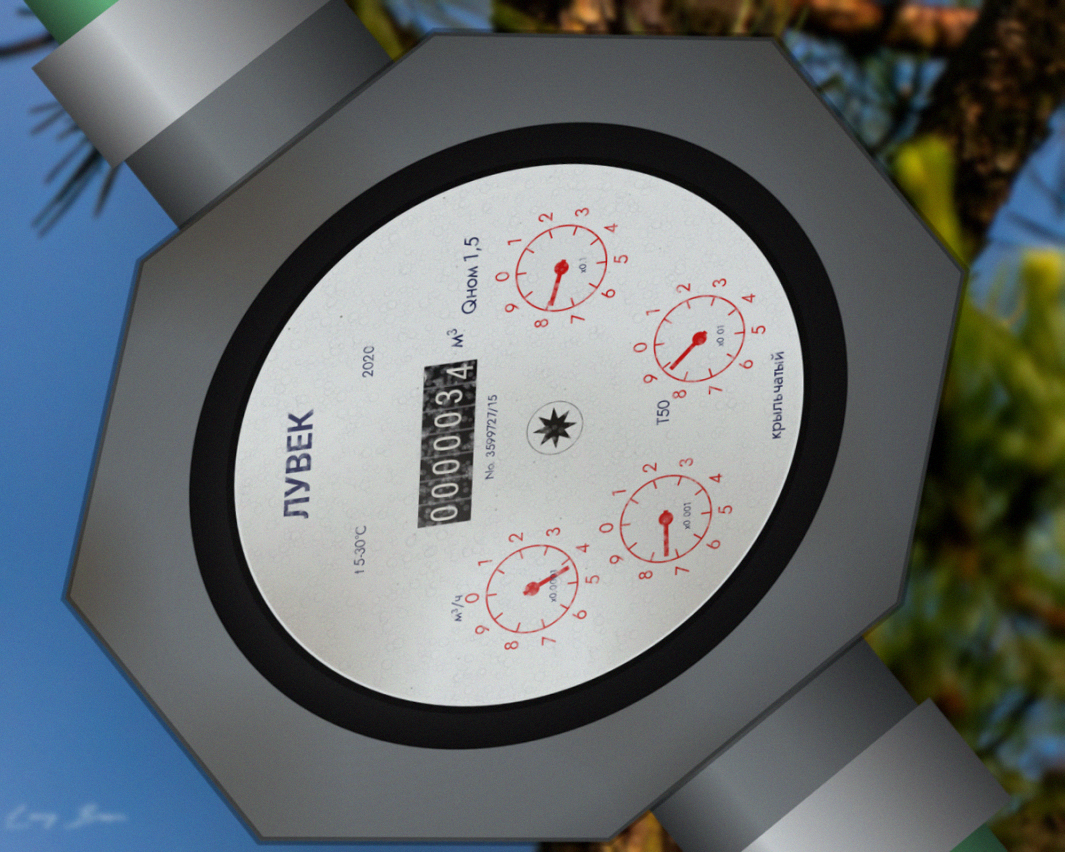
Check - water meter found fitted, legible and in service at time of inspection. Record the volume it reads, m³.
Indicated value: 33.7874 m³
